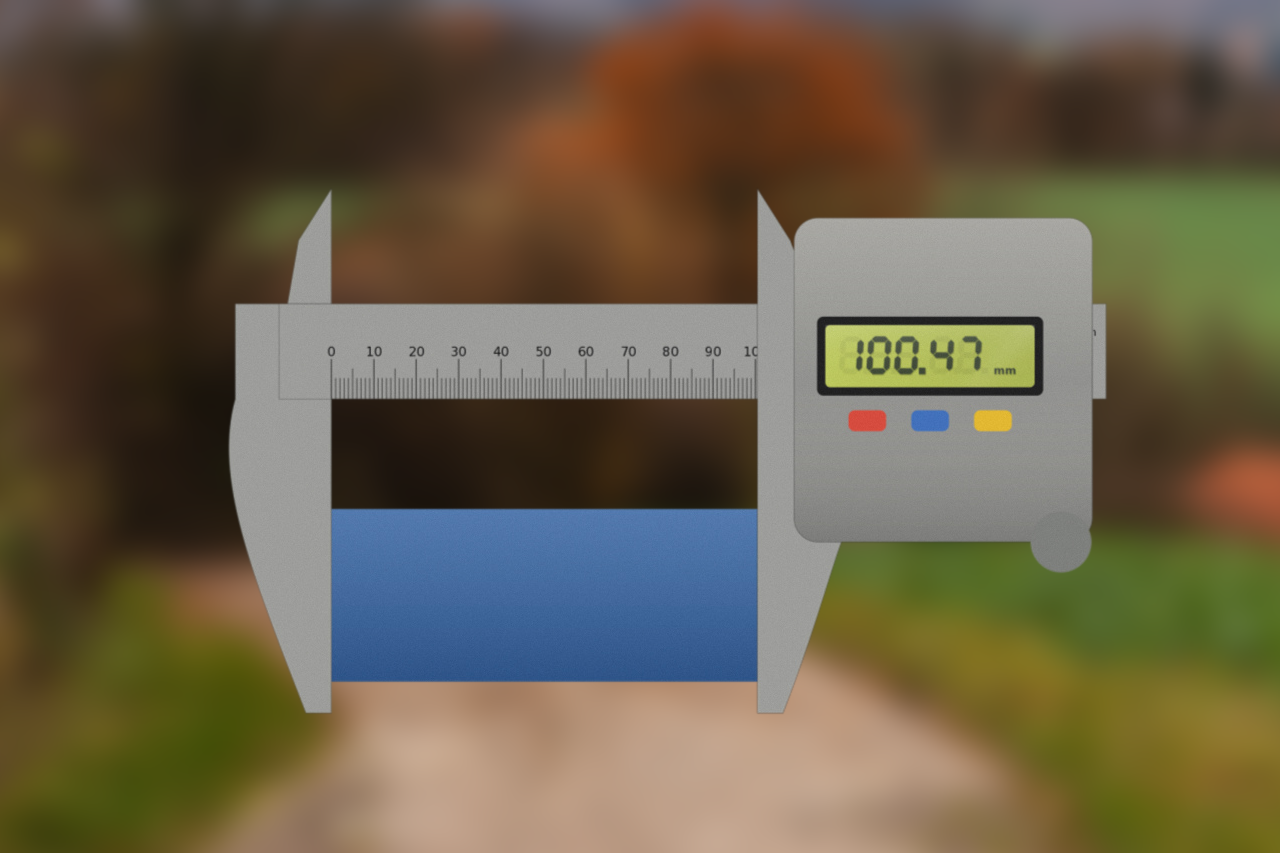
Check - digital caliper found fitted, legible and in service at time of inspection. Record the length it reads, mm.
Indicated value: 100.47 mm
